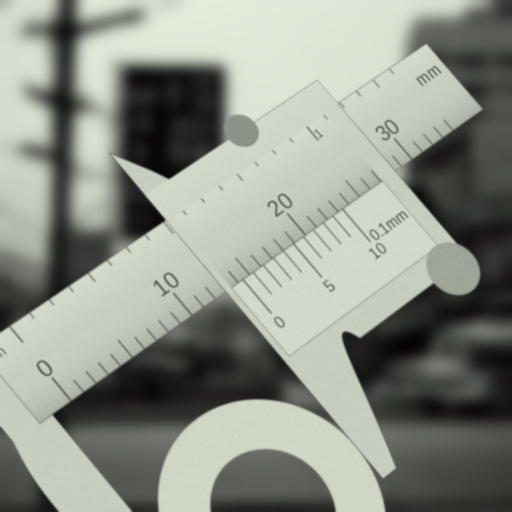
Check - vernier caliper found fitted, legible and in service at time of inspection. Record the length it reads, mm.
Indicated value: 14.4 mm
